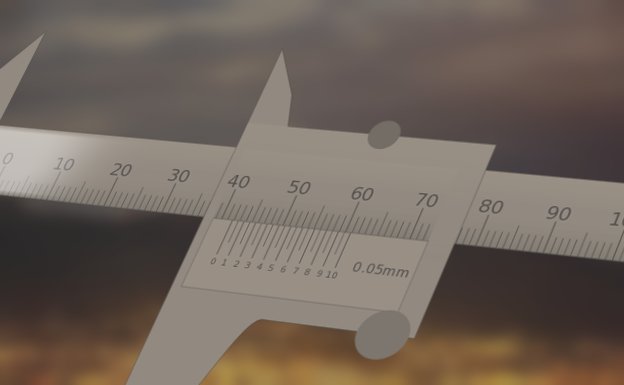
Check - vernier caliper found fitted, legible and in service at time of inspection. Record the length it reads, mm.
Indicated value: 41.8 mm
